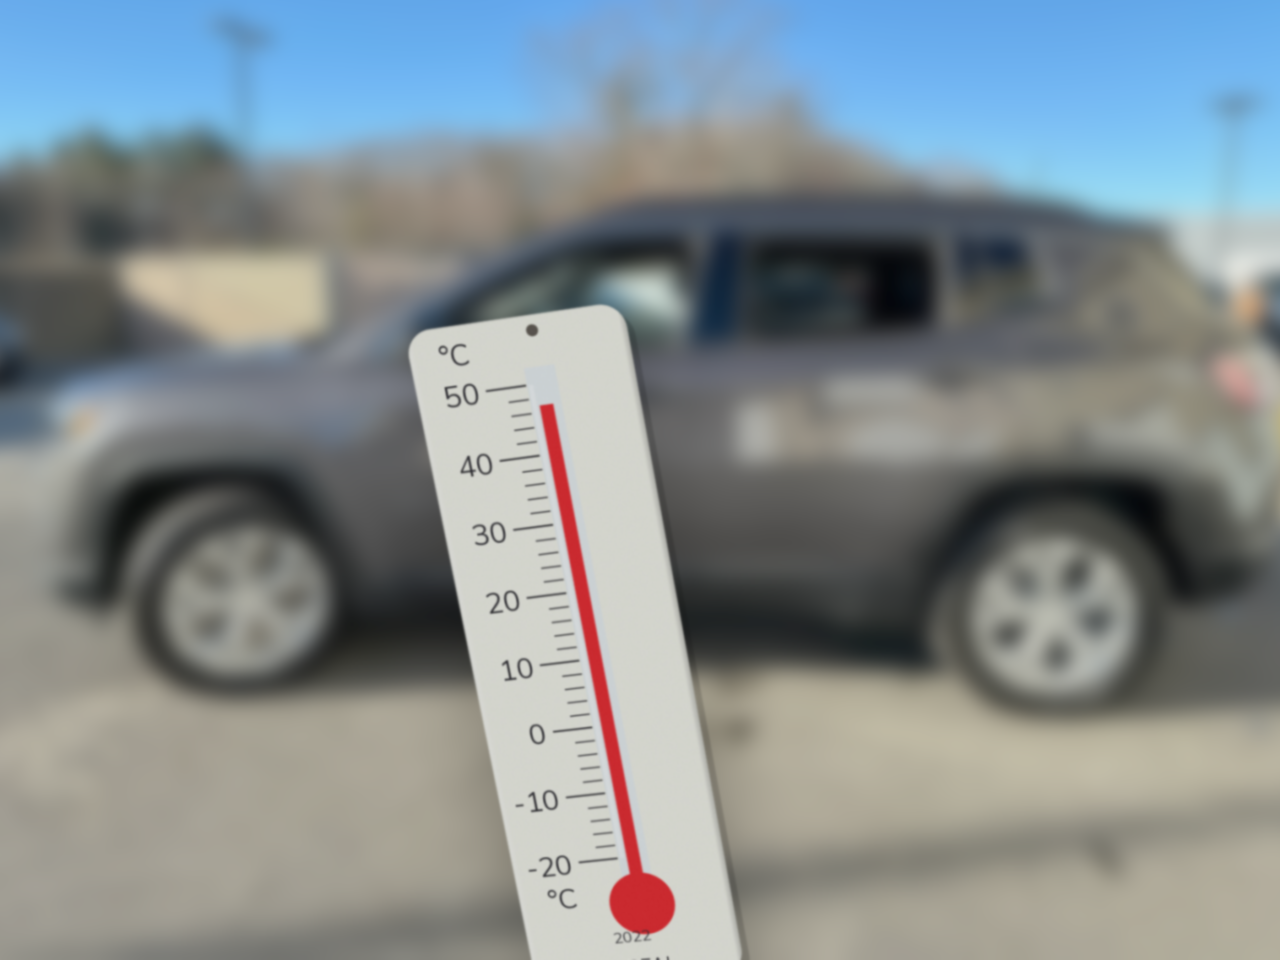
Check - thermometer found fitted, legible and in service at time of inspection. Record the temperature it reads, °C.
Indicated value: 47 °C
